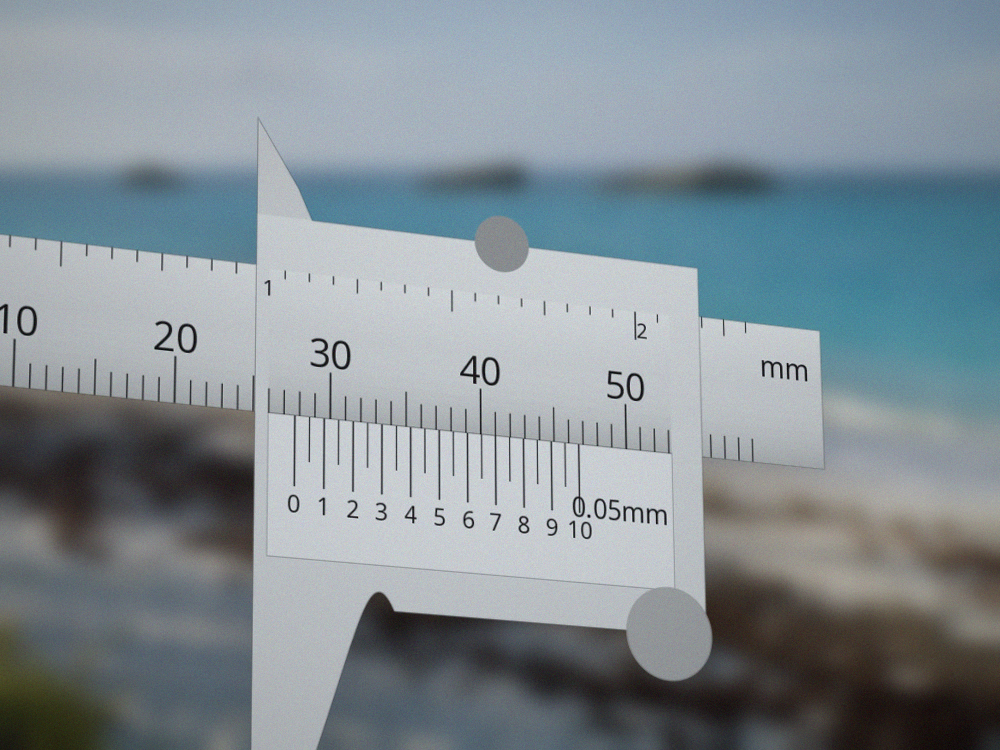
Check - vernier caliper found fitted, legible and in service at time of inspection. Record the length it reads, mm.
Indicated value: 27.7 mm
